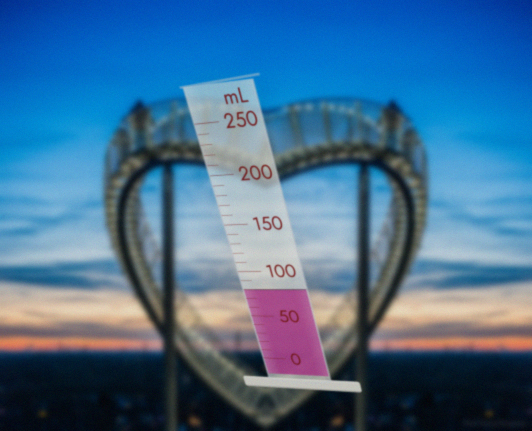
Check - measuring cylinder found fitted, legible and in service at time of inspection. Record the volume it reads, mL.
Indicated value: 80 mL
